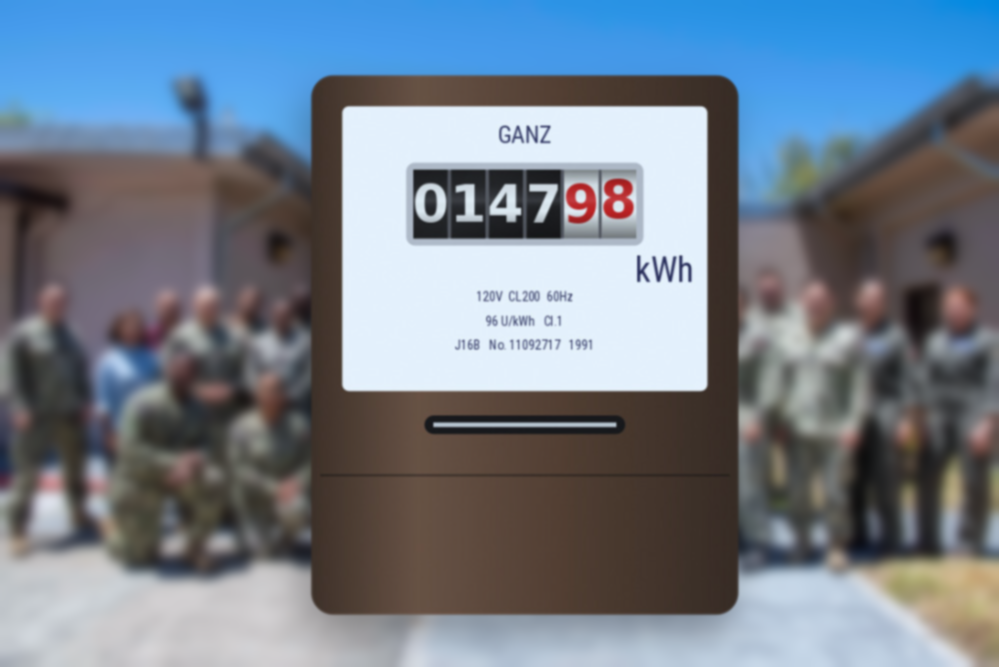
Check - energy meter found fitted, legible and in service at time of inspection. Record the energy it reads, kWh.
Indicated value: 147.98 kWh
